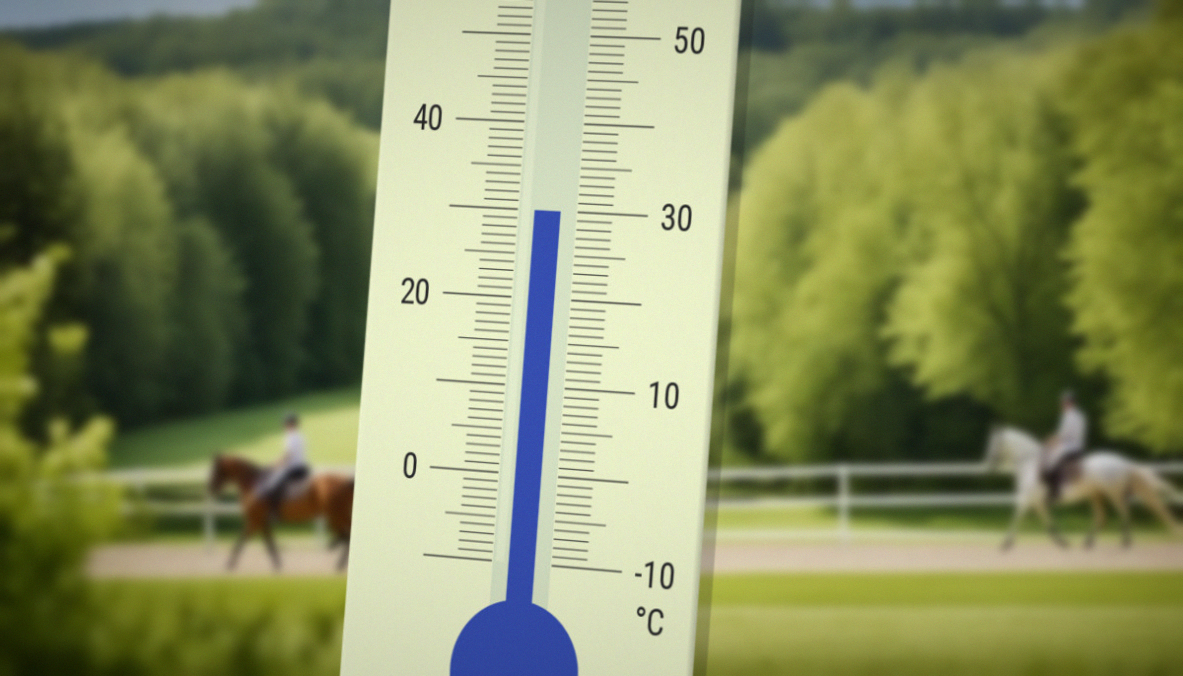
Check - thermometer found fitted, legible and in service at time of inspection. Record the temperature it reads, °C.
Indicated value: 30 °C
